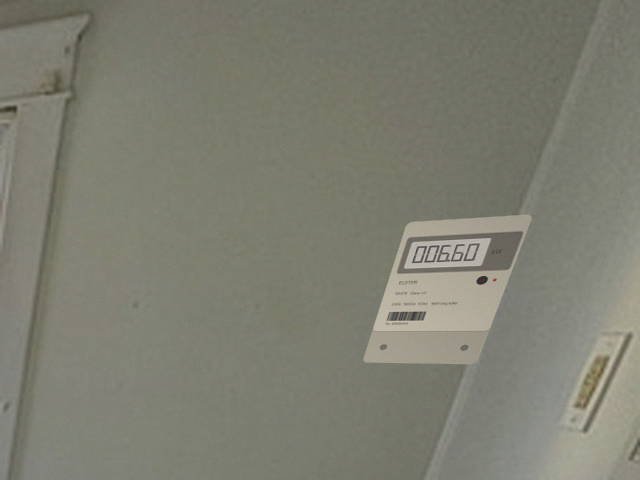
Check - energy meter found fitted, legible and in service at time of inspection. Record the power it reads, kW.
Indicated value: 6.60 kW
